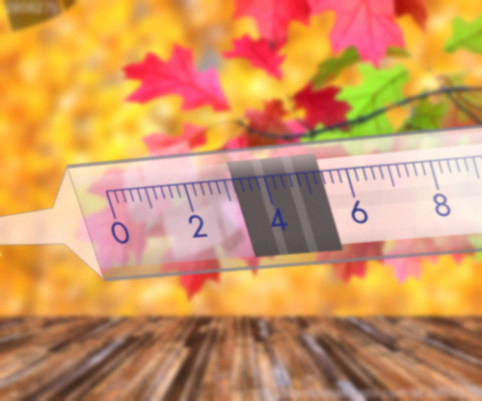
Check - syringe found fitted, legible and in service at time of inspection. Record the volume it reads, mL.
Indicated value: 3.2 mL
